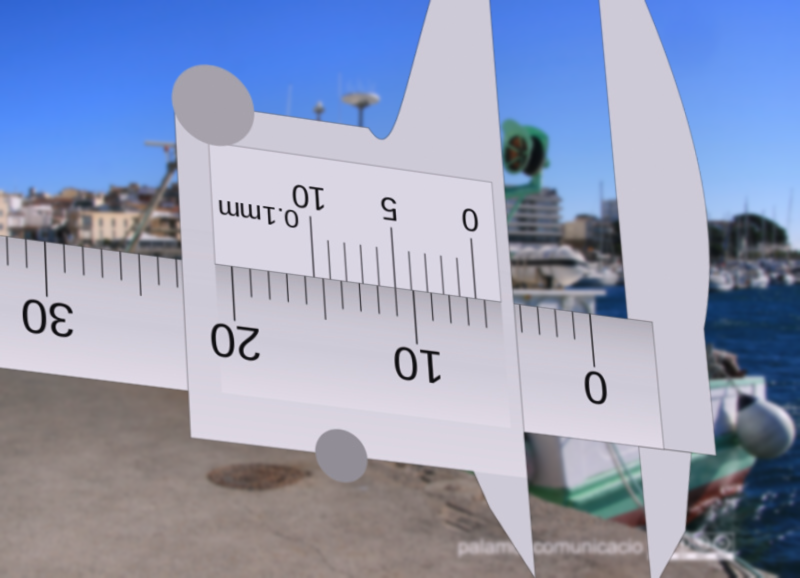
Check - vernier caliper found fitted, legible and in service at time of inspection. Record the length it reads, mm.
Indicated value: 6.5 mm
